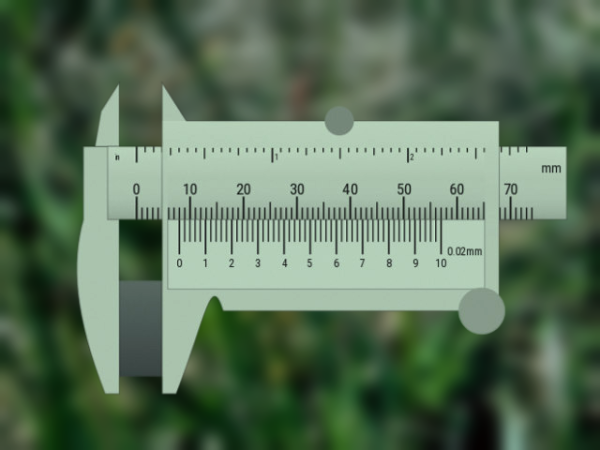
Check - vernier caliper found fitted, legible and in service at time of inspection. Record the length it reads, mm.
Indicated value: 8.0 mm
